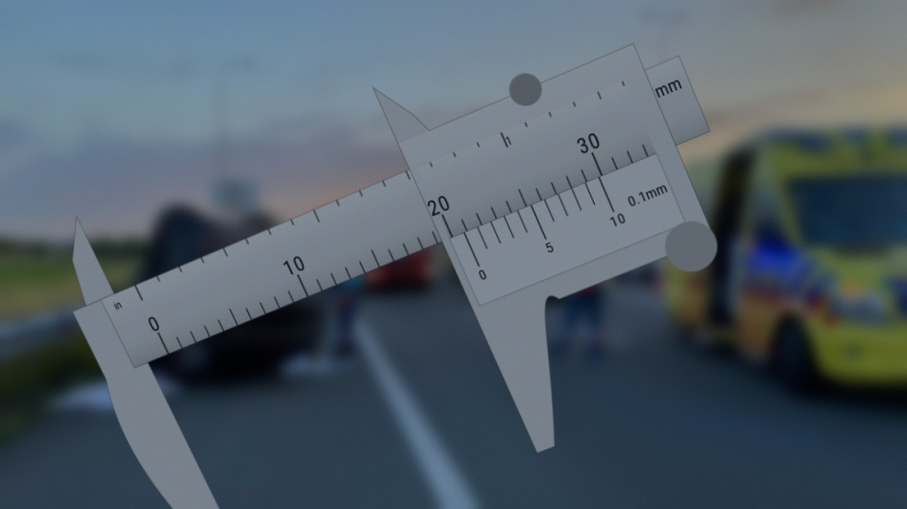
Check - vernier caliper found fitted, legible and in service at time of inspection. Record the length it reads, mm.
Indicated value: 20.8 mm
